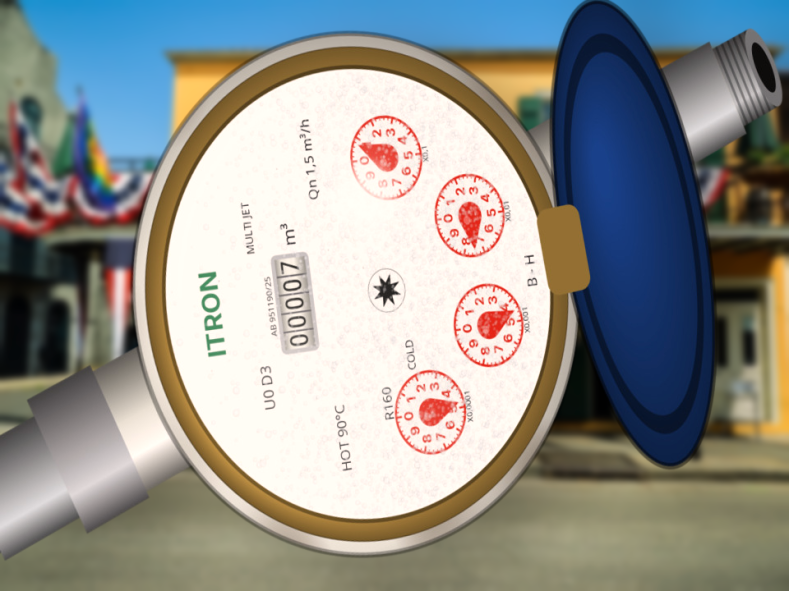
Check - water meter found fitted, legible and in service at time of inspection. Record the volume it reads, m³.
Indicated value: 7.0744 m³
